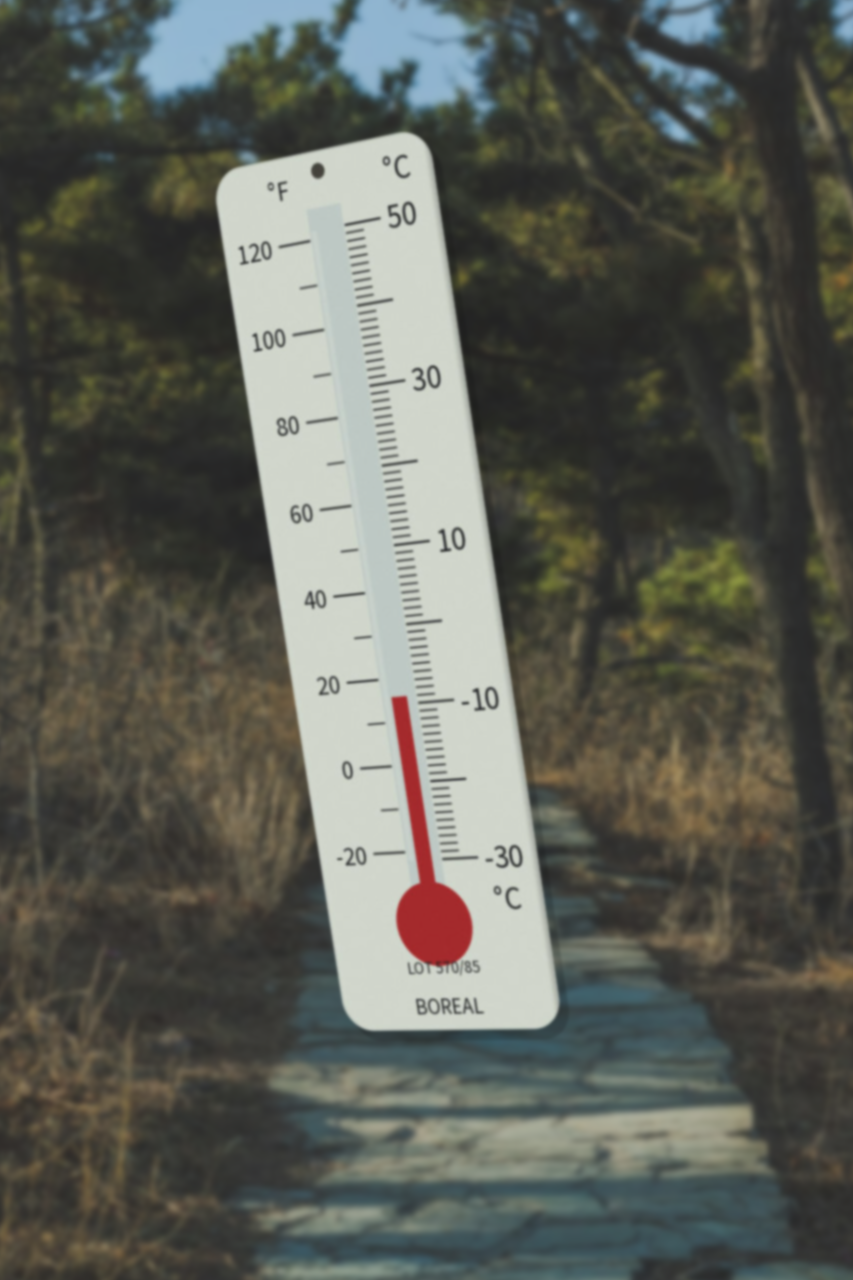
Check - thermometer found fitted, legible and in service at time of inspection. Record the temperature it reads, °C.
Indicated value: -9 °C
